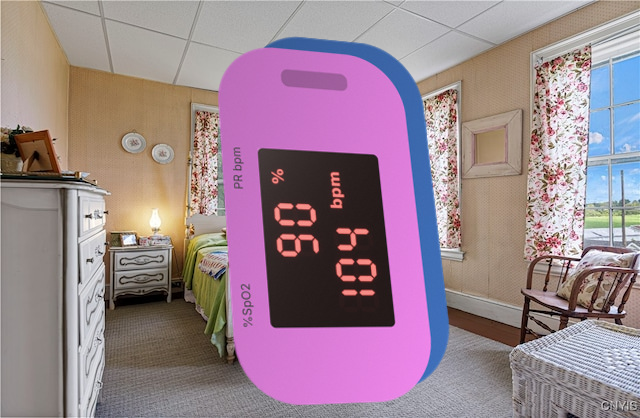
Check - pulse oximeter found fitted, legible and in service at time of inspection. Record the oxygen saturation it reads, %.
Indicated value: 90 %
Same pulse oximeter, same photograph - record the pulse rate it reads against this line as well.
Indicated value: 104 bpm
